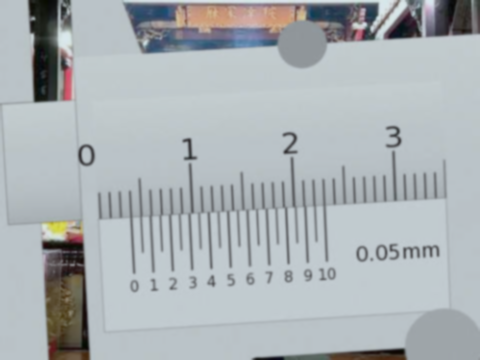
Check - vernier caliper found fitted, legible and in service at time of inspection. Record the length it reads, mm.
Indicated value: 4.0 mm
